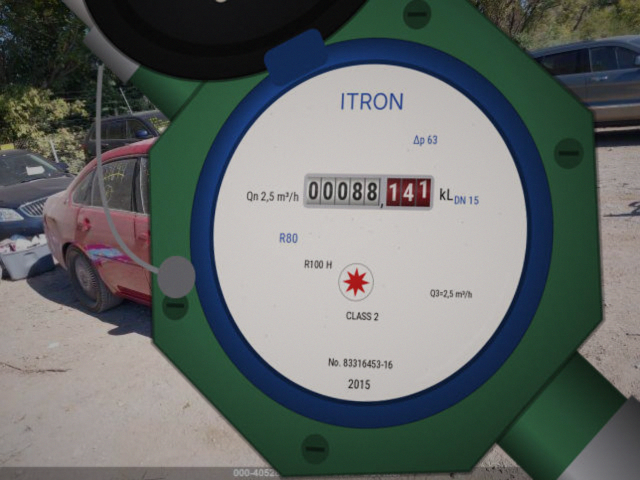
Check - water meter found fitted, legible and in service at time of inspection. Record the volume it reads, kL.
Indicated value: 88.141 kL
